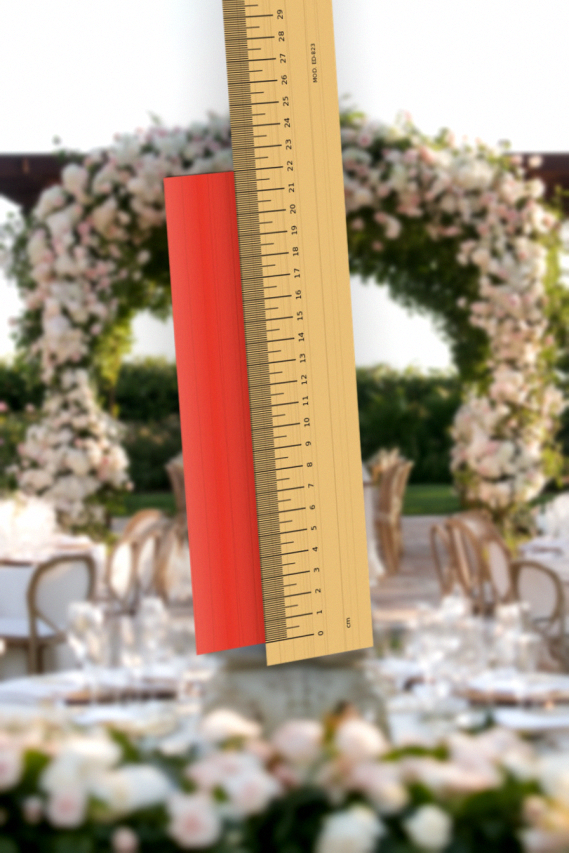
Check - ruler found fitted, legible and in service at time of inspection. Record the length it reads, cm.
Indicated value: 22 cm
